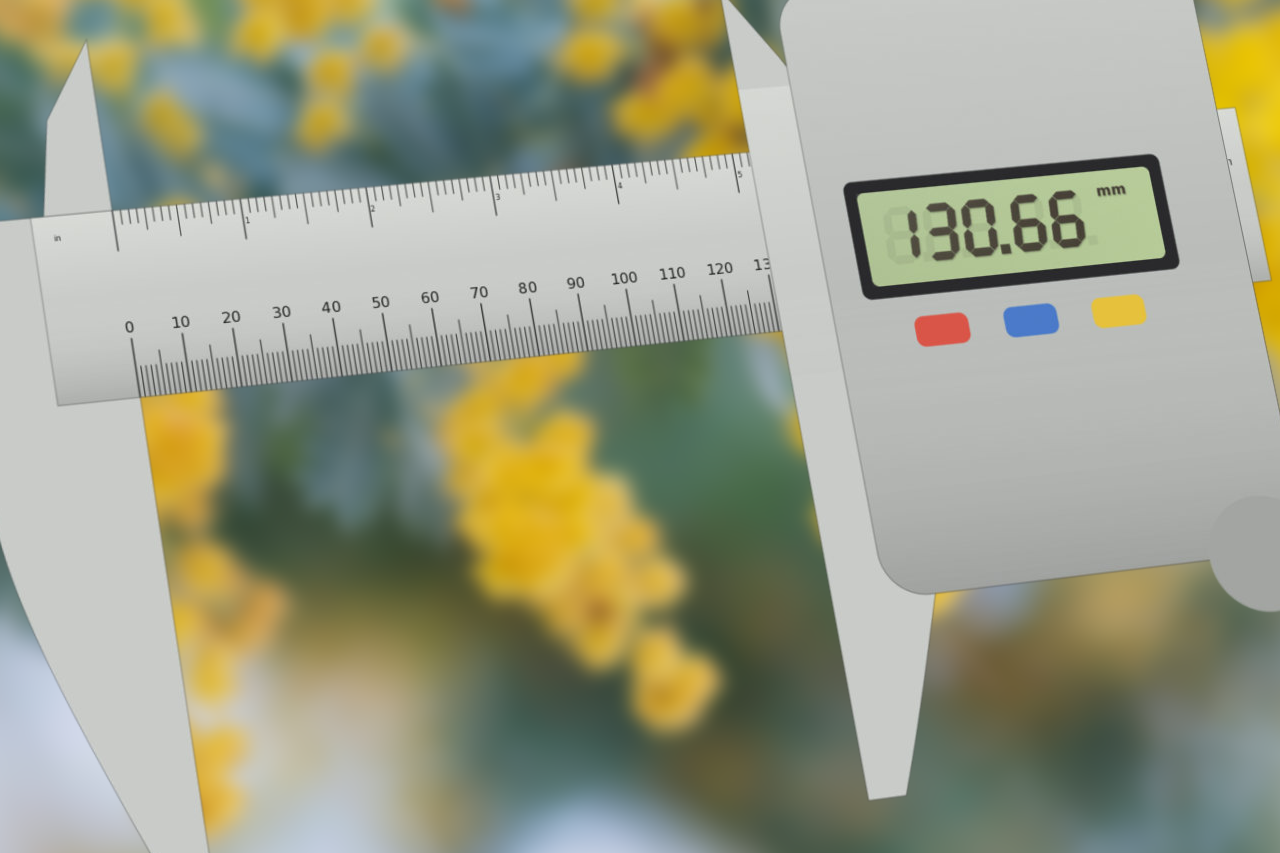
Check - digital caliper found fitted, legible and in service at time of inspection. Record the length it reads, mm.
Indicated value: 130.66 mm
